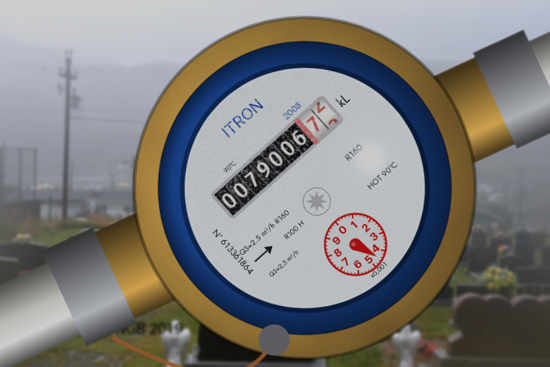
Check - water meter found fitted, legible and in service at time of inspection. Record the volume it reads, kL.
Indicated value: 79006.724 kL
